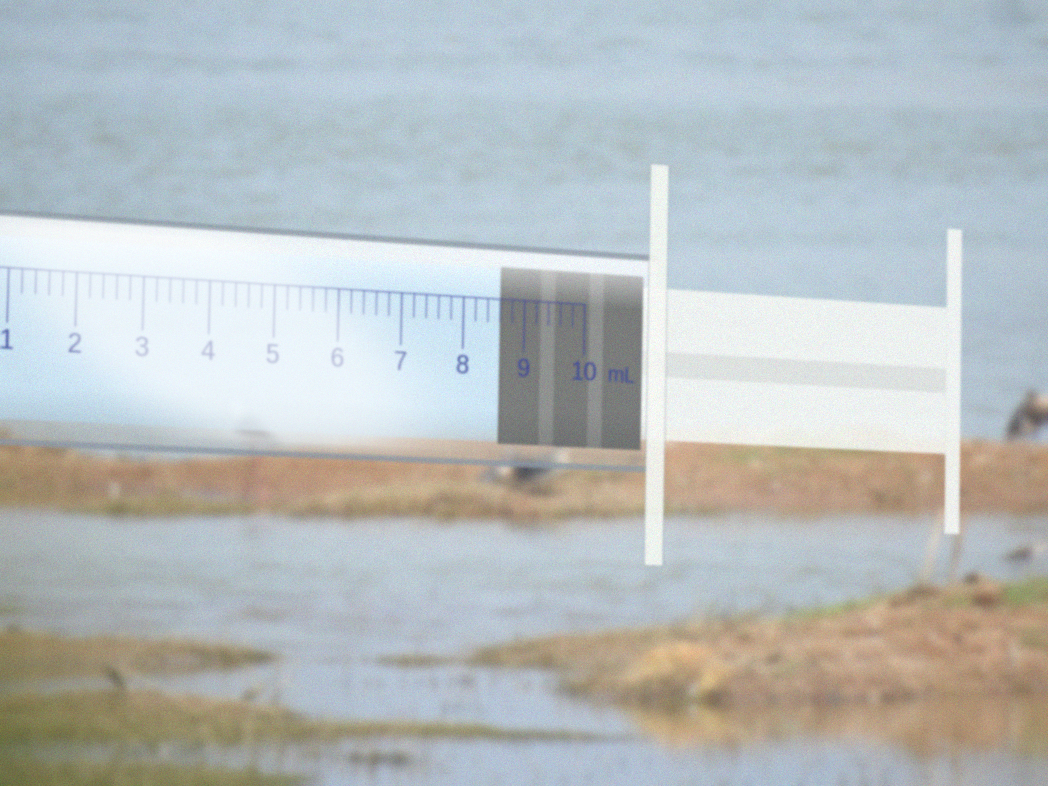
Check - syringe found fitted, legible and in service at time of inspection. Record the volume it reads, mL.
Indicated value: 8.6 mL
